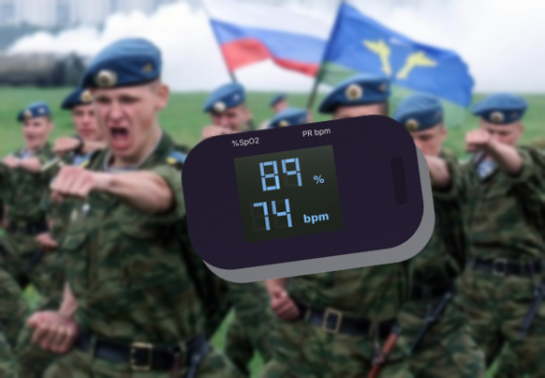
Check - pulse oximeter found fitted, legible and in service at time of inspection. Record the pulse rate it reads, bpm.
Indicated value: 74 bpm
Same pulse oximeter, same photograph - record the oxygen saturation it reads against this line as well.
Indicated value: 89 %
